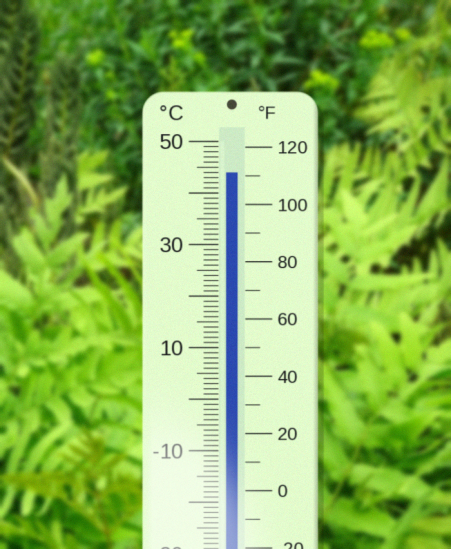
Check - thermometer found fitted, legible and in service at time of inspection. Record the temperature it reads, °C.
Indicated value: 44 °C
